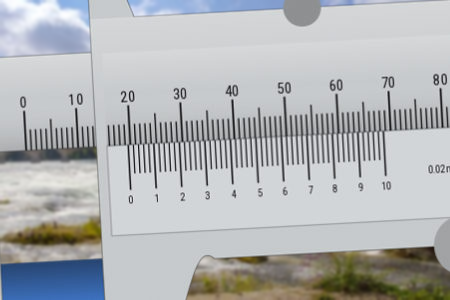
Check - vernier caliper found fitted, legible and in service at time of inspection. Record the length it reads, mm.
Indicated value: 19.6 mm
